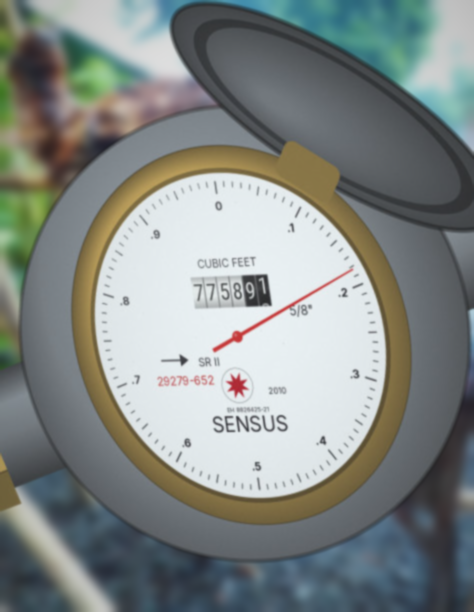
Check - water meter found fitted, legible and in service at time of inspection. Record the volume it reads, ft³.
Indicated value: 775891.18 ft³
